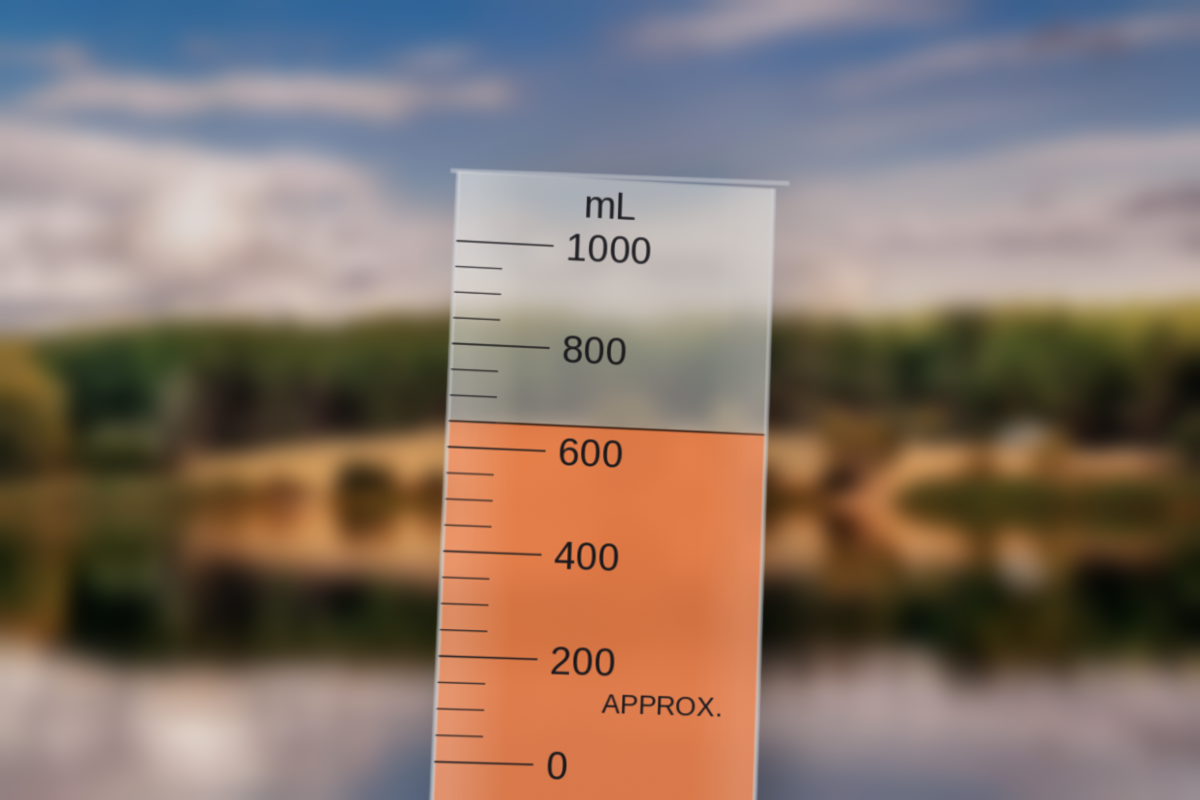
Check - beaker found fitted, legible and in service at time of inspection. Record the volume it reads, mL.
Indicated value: 650 mL
